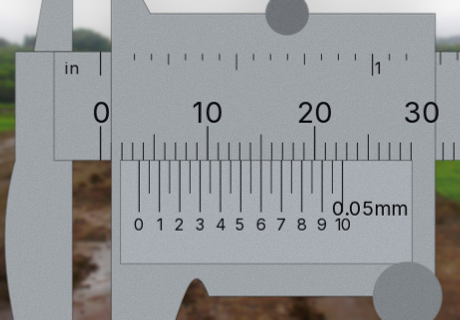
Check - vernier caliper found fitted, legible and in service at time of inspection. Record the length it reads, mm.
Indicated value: 3.6 mm
